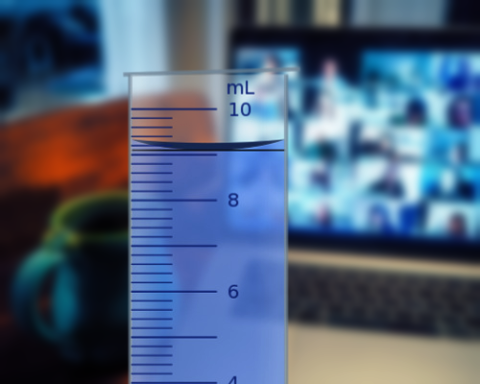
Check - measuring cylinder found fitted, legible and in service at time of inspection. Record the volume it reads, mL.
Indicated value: 9.1 mL
